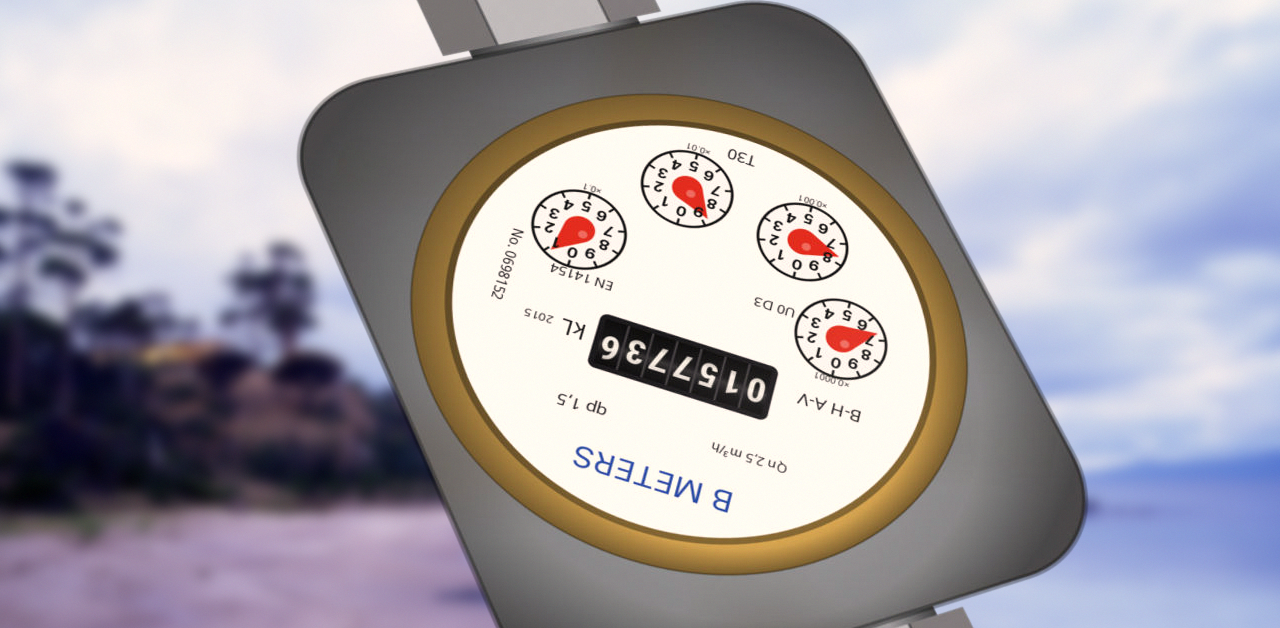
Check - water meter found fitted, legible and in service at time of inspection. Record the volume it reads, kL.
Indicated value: 157736.0876 kL
